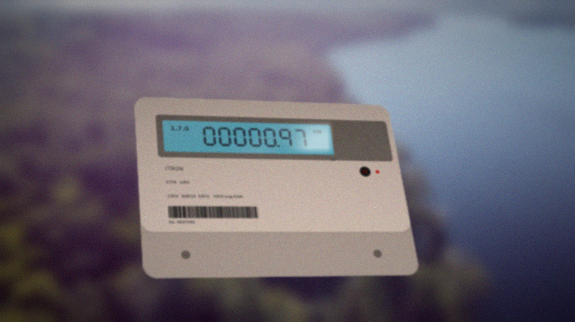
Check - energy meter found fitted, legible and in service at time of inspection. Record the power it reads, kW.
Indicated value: 0.97 kW
